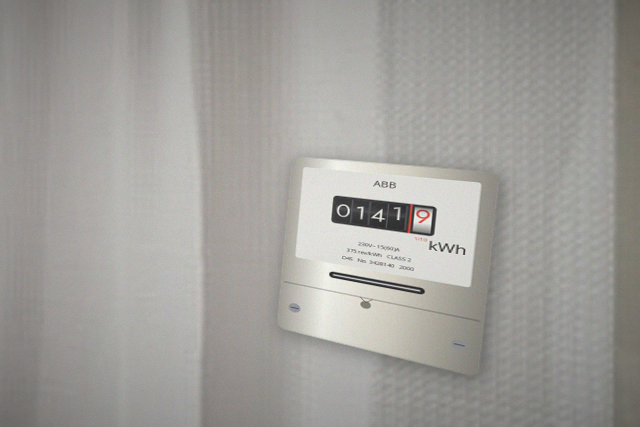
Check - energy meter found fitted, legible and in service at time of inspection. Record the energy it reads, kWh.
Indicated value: 141.9 kWh
